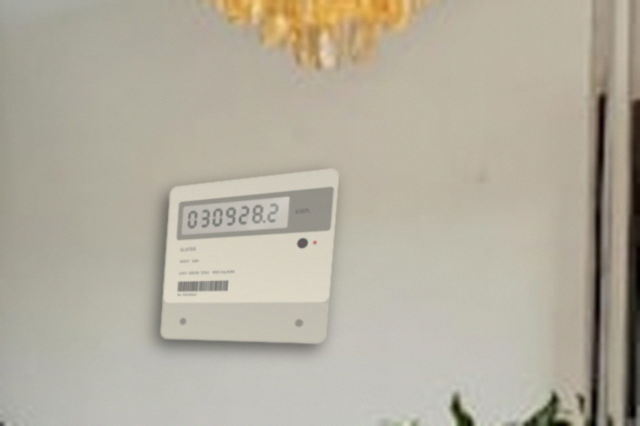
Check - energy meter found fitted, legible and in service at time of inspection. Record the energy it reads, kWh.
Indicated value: 30928.2 kWh
